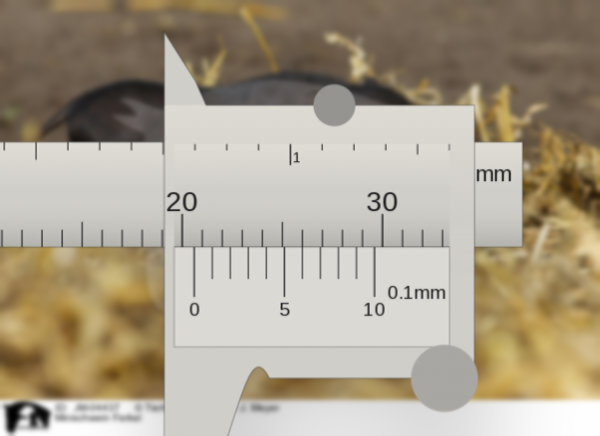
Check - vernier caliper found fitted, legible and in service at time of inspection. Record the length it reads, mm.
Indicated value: 20.6 mm
